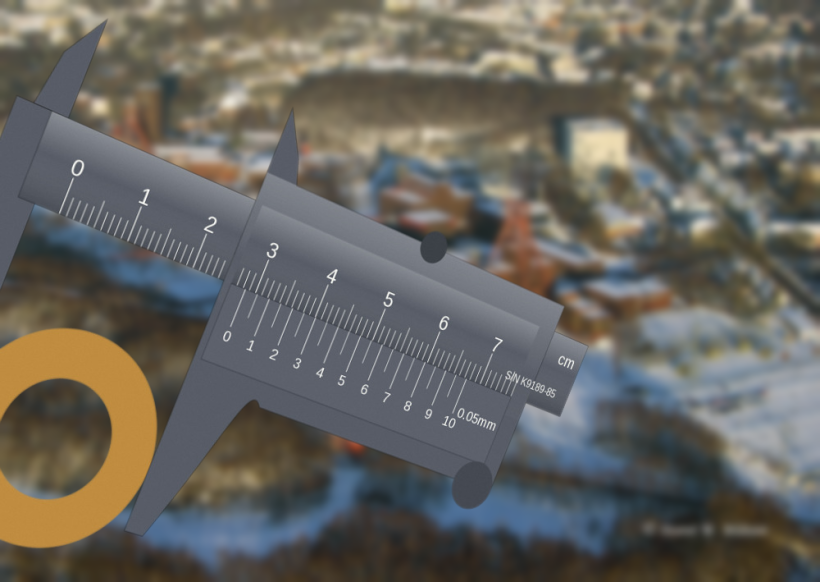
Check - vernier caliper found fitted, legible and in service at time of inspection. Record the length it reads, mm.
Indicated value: 28.4 mm
